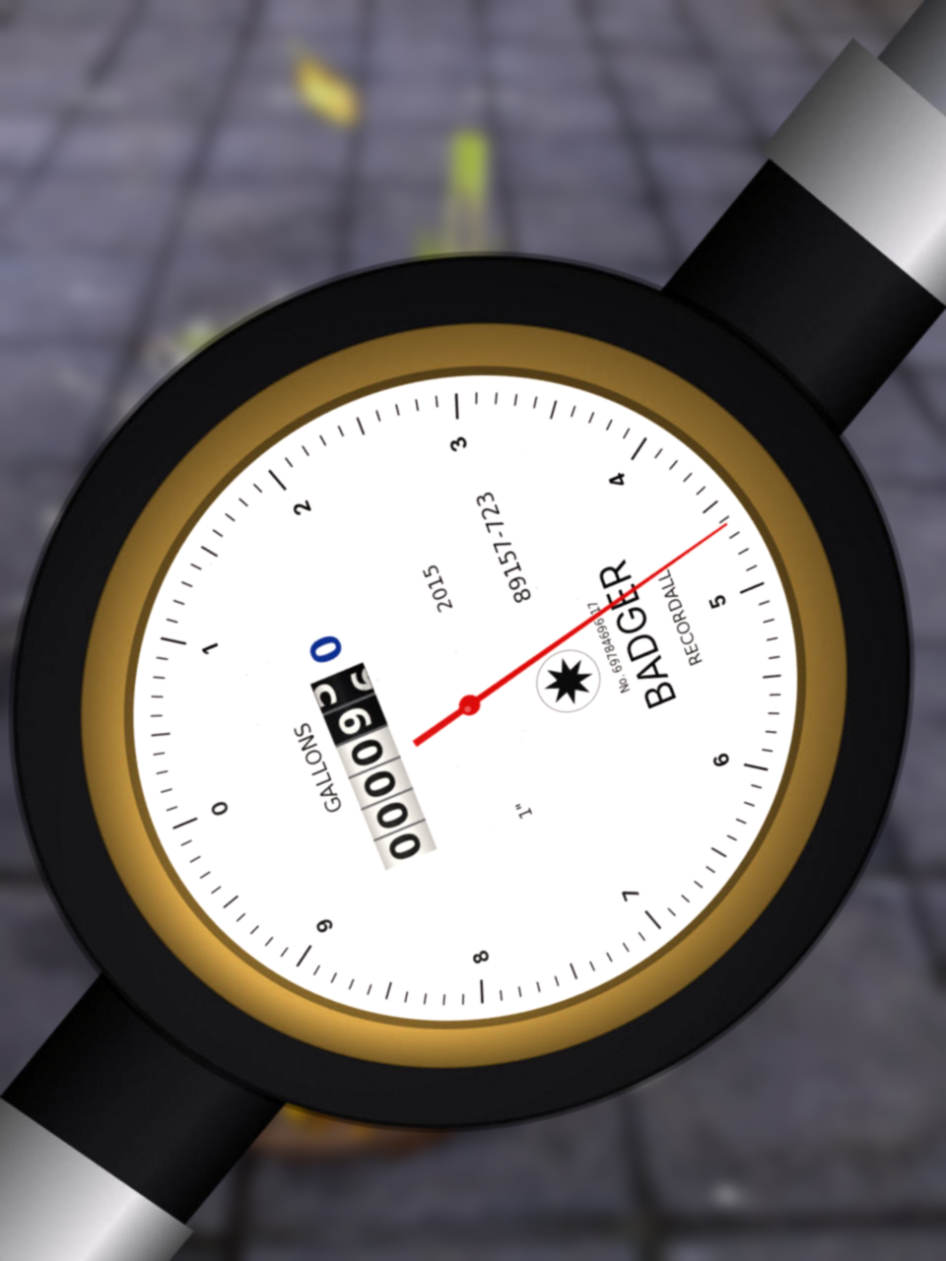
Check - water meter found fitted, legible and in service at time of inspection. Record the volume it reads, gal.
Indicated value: 954.6 gal
